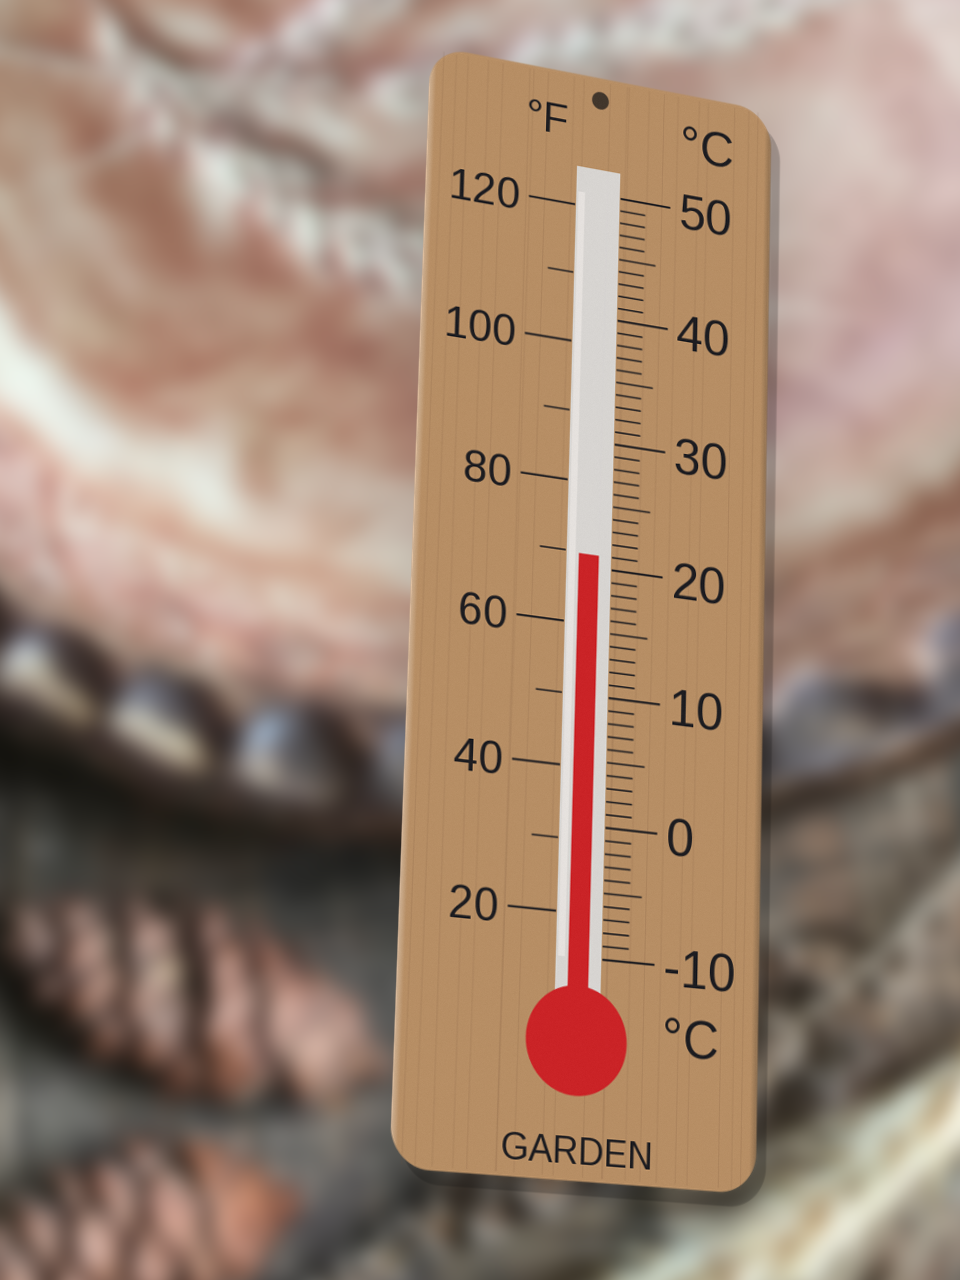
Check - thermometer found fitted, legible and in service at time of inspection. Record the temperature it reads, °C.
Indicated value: 21 °C
